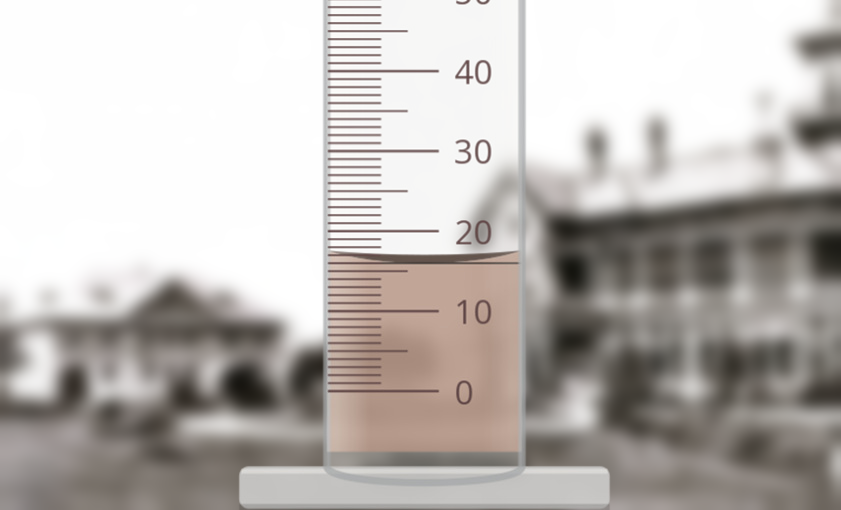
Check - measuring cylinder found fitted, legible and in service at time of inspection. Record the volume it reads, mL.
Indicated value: 16 mL
